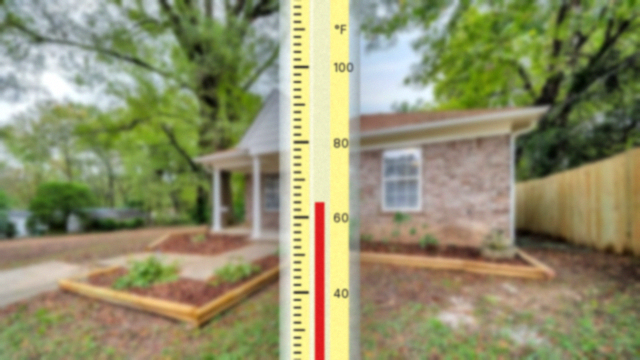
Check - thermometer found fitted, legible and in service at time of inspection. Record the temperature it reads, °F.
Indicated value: 64 °F
